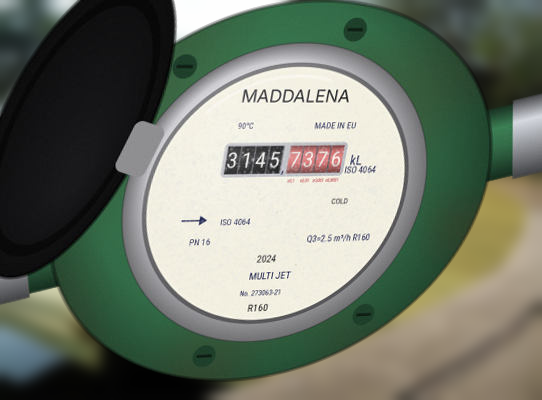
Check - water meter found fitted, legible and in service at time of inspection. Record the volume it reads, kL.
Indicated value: 3145.7376 kL
